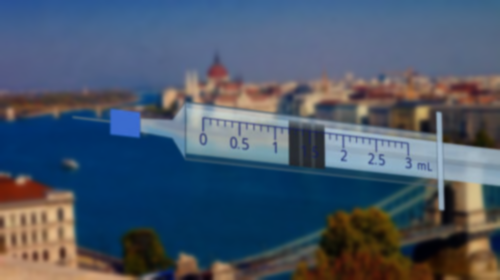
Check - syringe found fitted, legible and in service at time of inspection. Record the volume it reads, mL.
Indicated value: 1.2 mL
